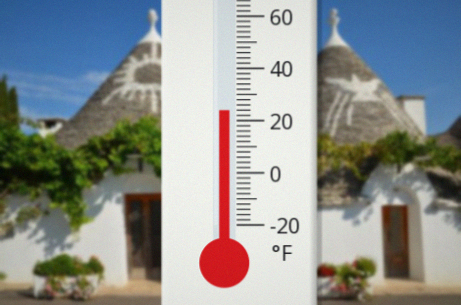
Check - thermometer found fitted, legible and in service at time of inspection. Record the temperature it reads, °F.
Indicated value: 24 °F
